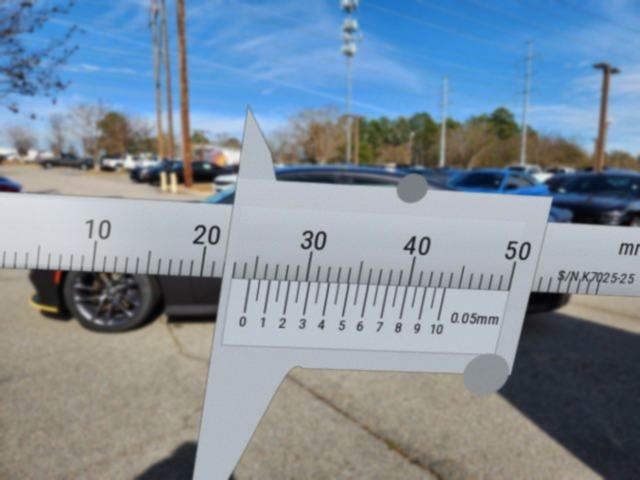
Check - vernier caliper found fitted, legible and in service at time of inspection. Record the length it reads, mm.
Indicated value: 24.6 mm
